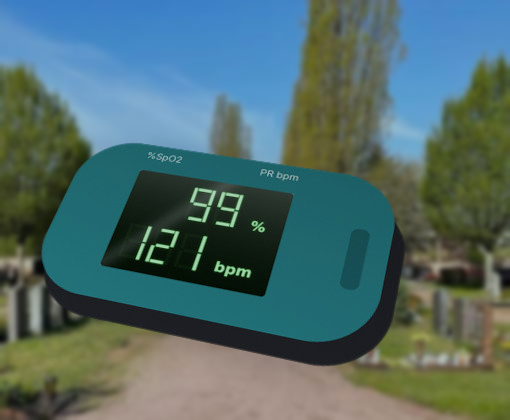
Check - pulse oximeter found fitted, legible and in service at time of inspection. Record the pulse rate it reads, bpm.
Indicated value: 121 bpm
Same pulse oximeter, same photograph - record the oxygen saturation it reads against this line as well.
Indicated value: 99 %
